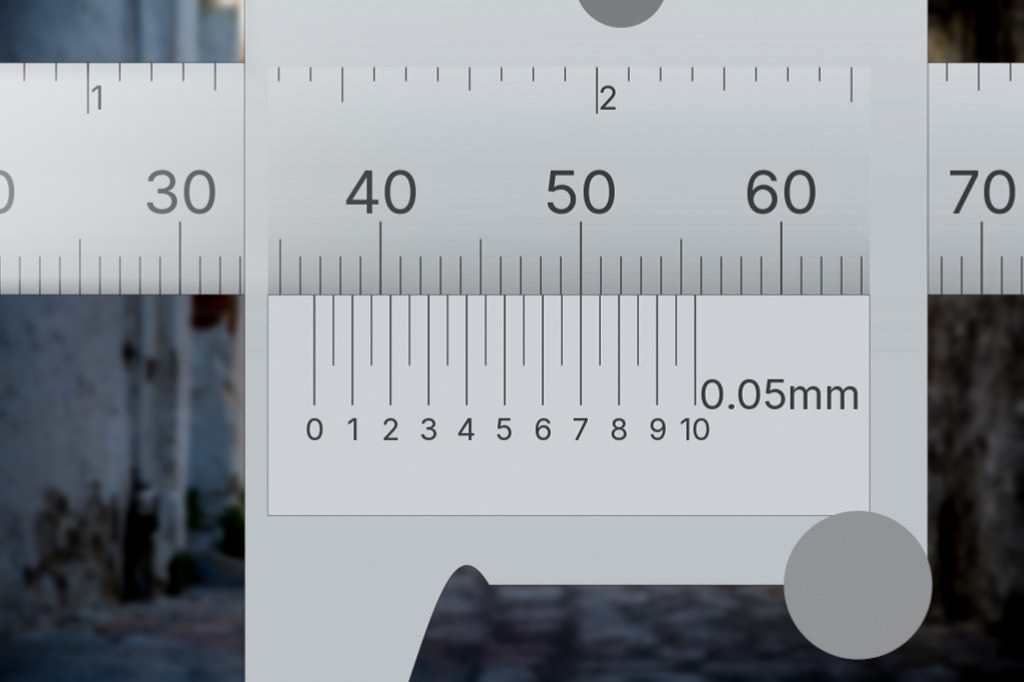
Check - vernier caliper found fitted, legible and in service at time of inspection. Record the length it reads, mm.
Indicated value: 36.7 mm
